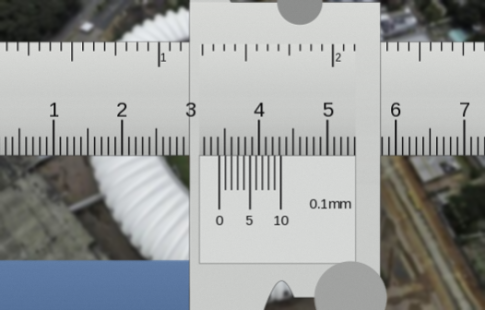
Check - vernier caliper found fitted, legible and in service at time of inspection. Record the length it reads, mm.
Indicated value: 34.2 mm
